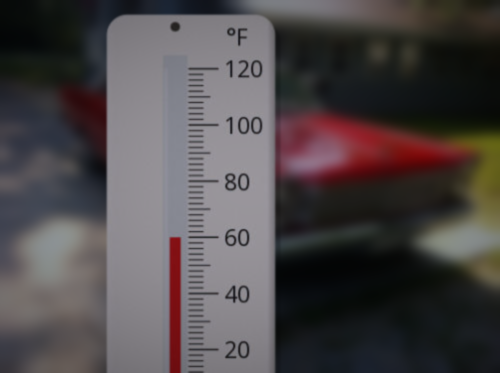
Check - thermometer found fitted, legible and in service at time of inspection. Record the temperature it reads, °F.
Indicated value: 60 °F
